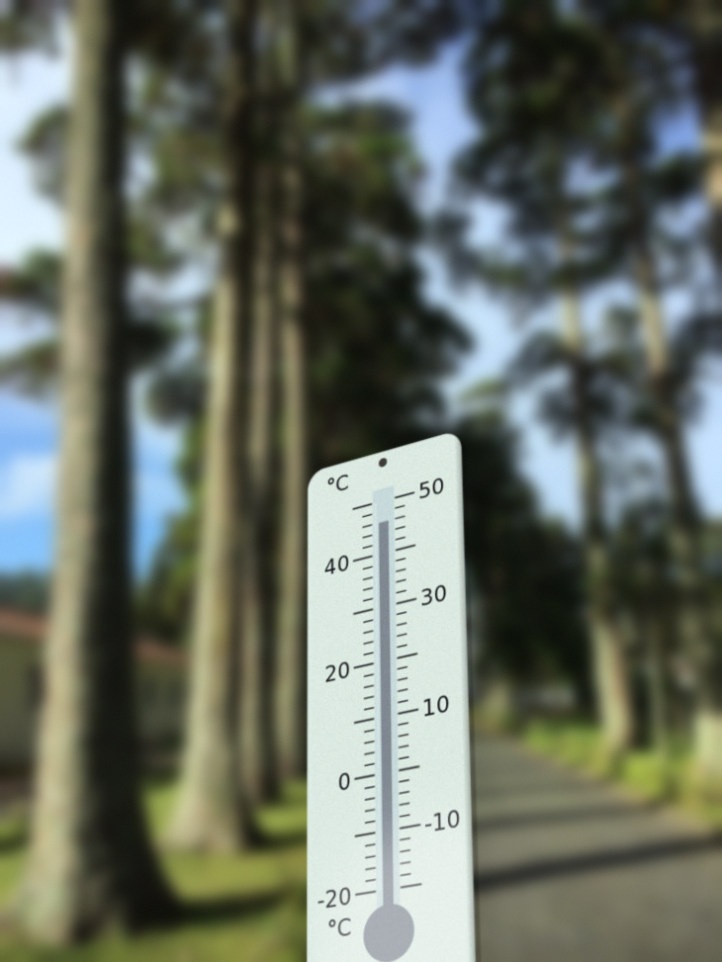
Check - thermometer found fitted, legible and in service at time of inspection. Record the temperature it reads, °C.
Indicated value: 46 °C
